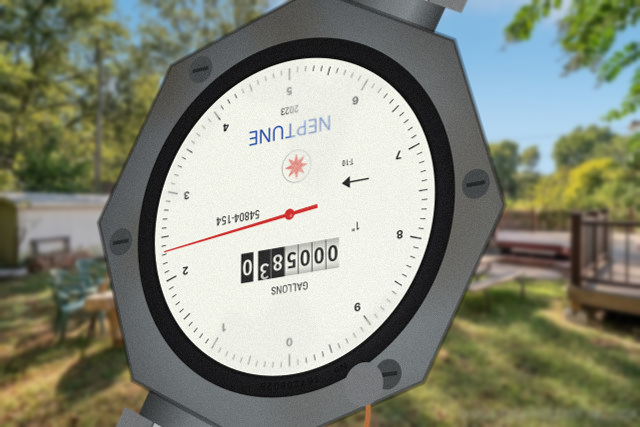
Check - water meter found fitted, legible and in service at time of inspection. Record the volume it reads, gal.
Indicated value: 5832.3 gal
